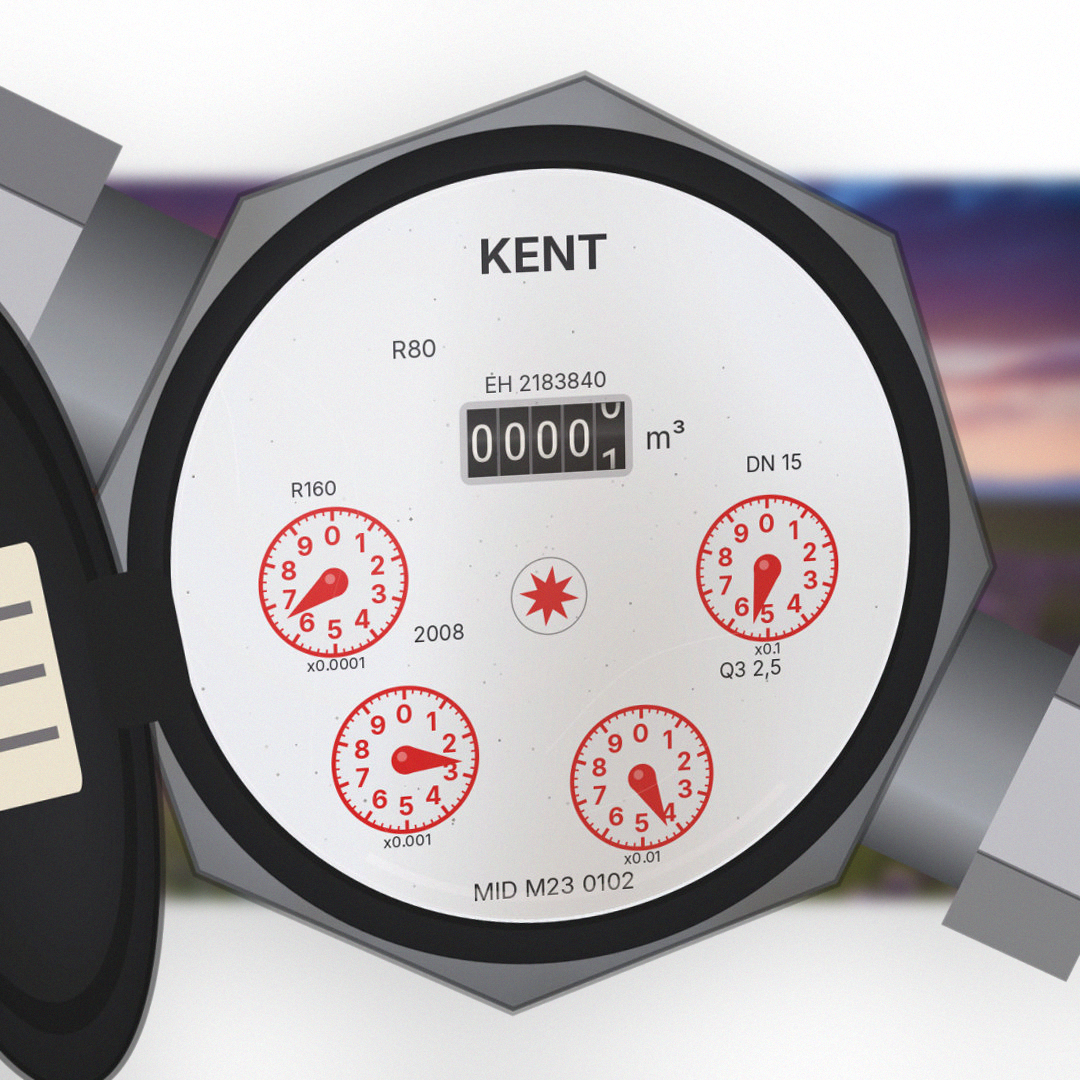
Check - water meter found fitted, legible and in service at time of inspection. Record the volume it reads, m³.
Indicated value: 0.5426 m³
